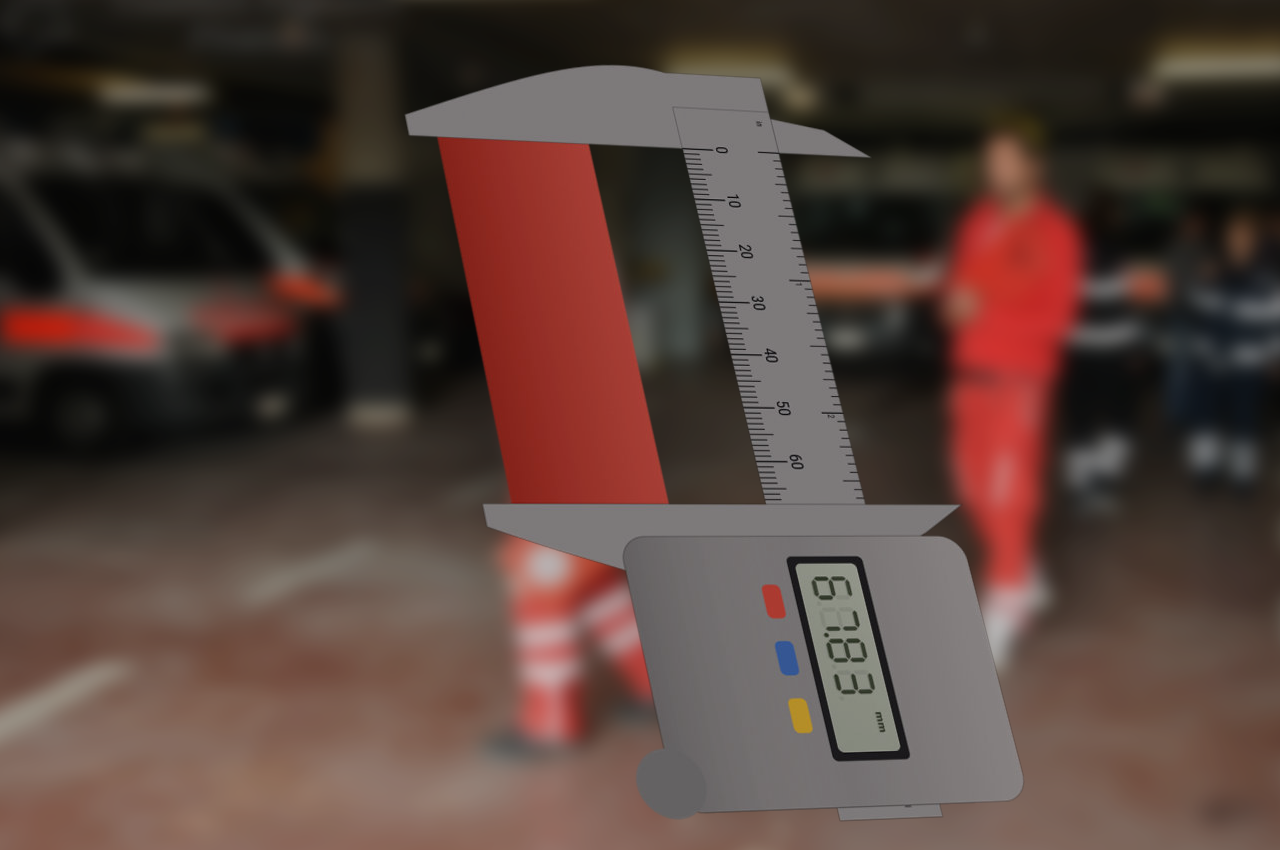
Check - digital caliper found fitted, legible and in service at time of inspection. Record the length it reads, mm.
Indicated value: 67.83 mm
